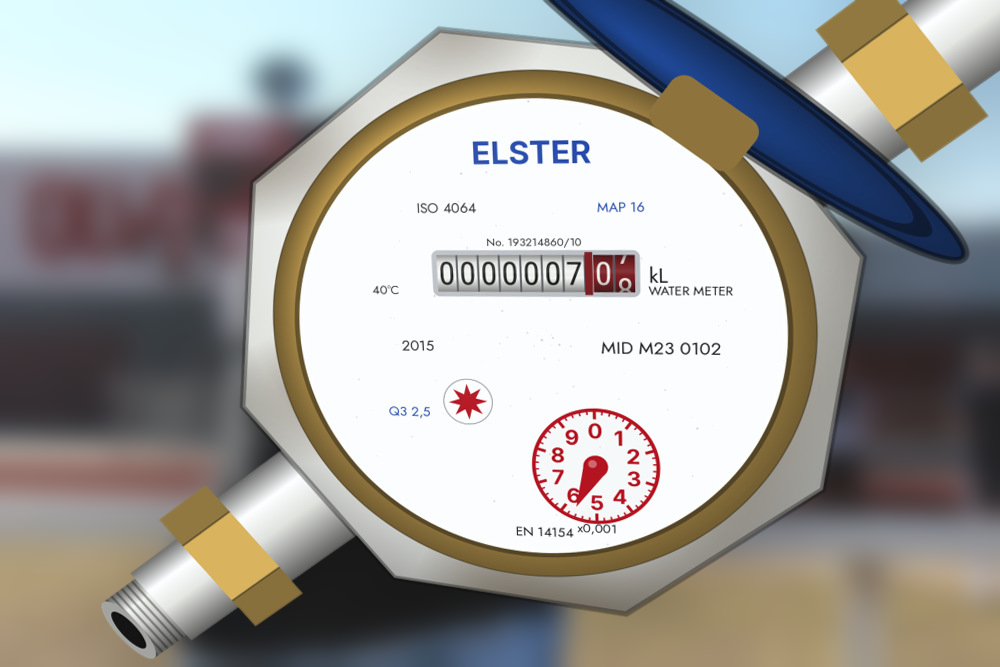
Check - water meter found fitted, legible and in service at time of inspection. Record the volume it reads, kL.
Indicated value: 7.075 kL
